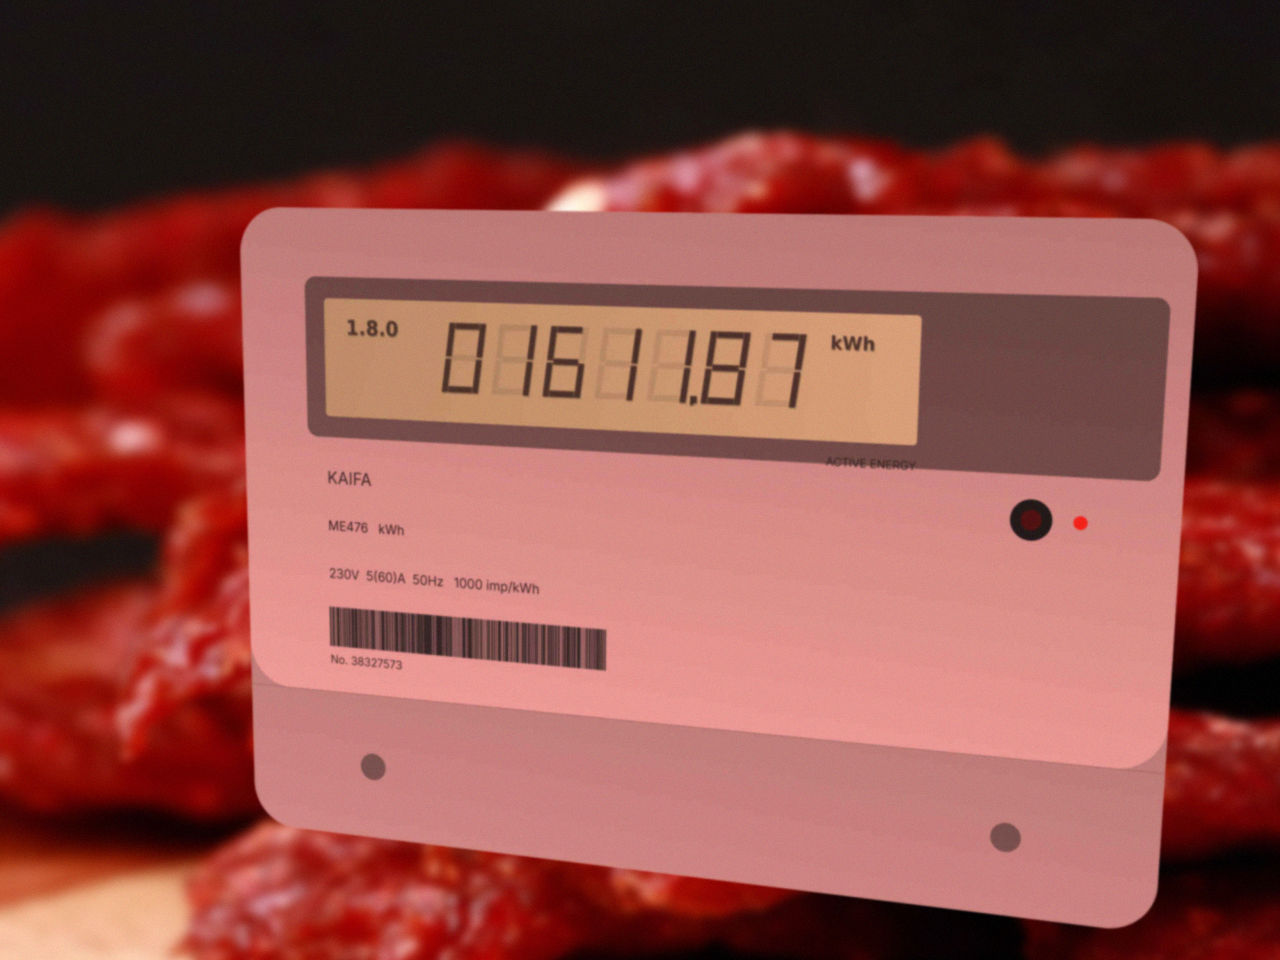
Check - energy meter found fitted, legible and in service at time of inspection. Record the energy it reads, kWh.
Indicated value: 1611.87 kWh
